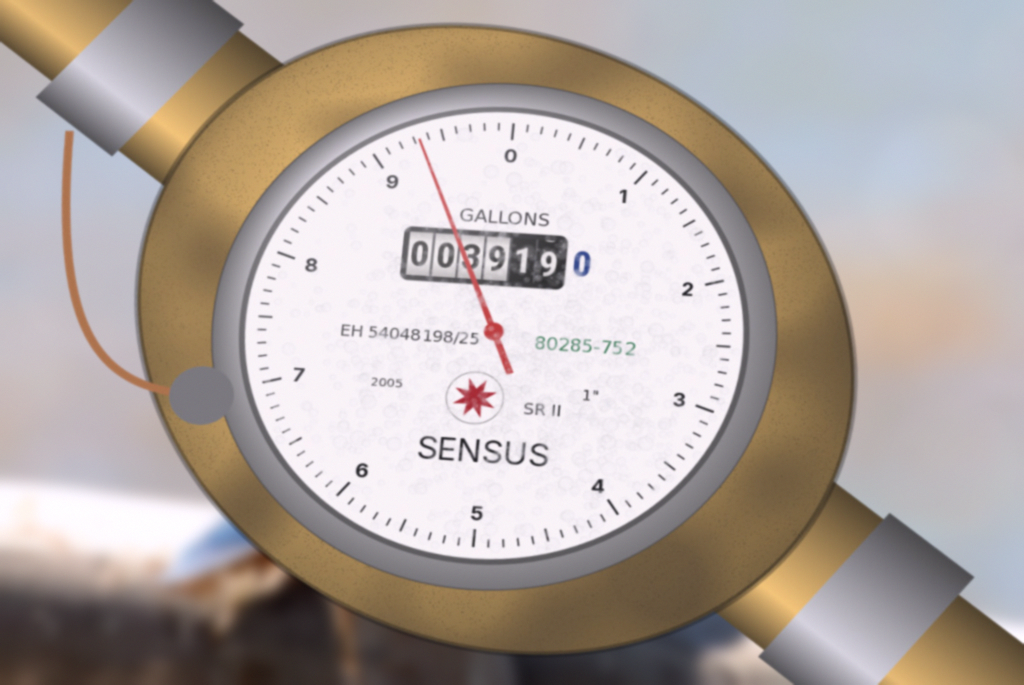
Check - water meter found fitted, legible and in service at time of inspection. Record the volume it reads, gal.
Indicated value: 39189.3 gal
